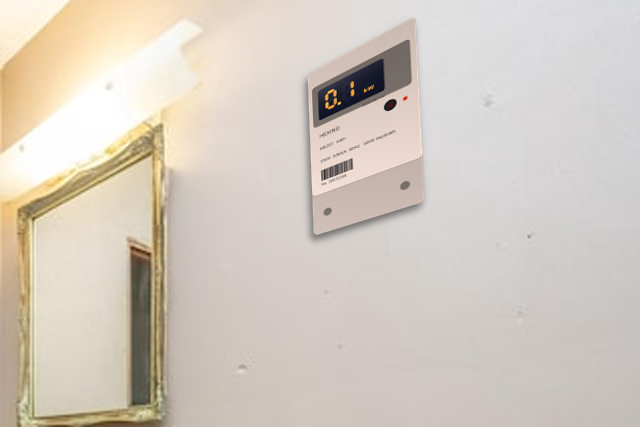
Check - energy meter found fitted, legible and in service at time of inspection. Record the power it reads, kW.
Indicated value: 0.1 kW
